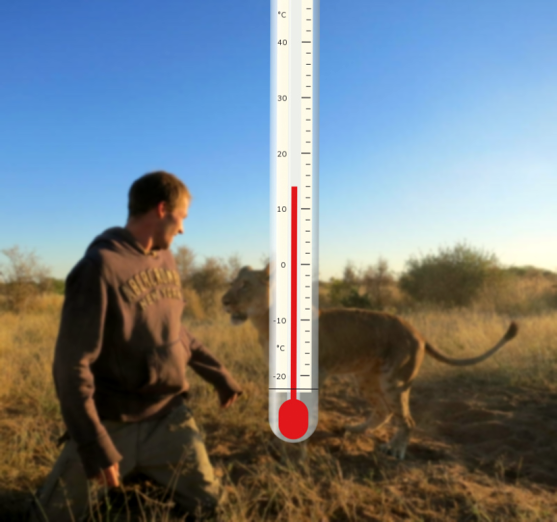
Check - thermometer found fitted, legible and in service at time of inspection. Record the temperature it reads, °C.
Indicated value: 14 °C
